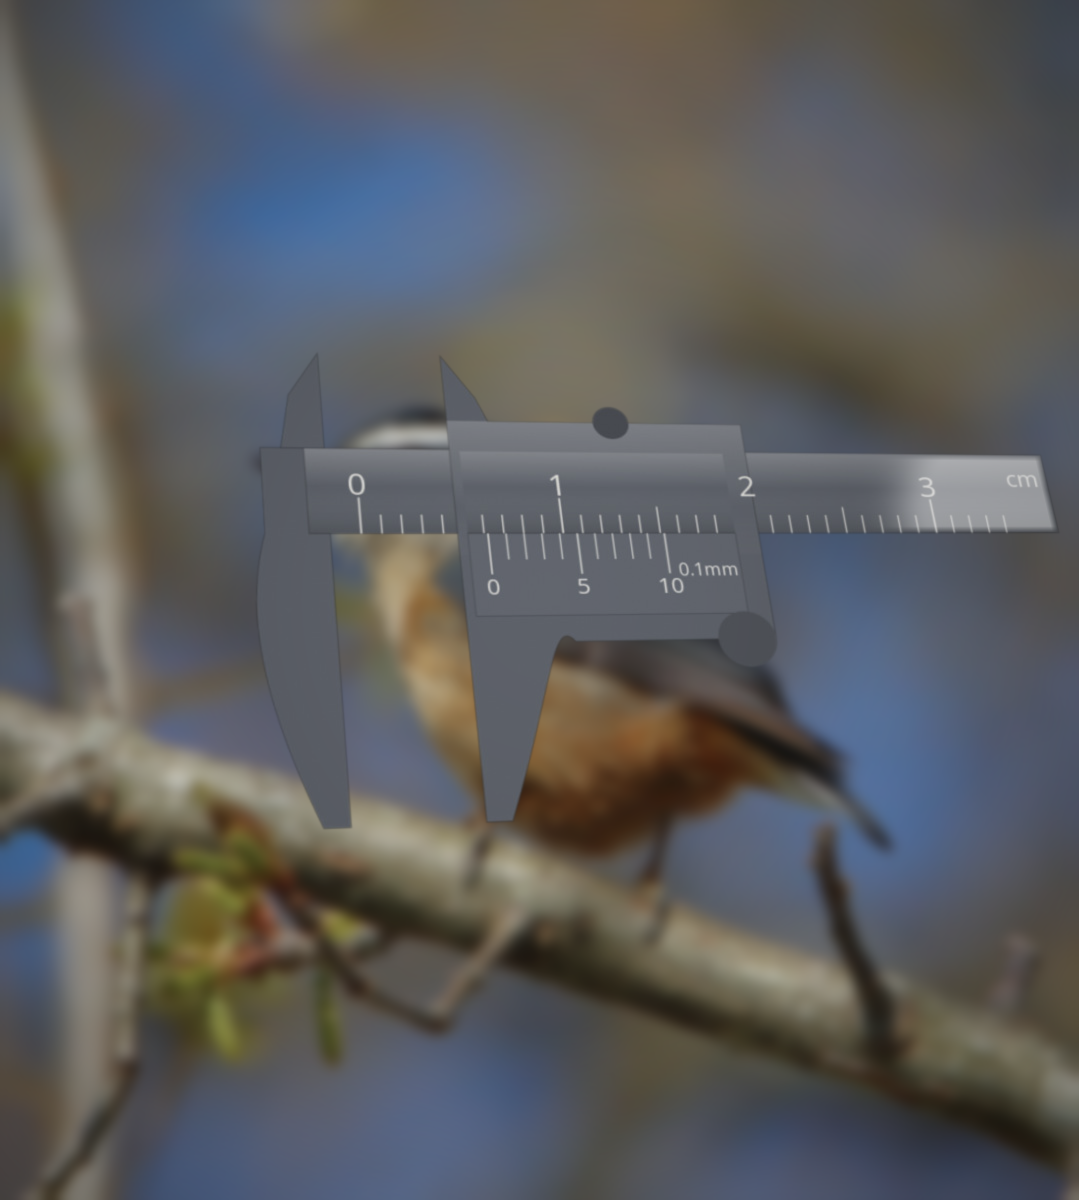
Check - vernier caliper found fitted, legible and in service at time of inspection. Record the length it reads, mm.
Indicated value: 6.2 mm
